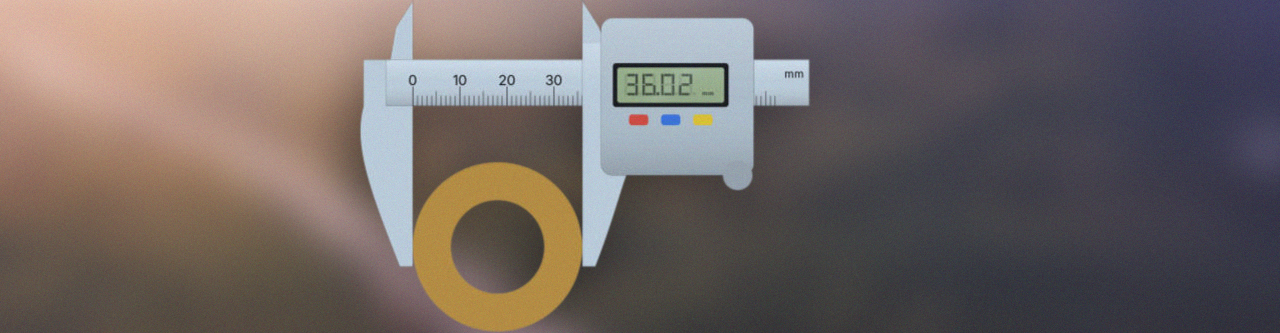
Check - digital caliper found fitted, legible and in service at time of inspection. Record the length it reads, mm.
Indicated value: 36.02 mm
